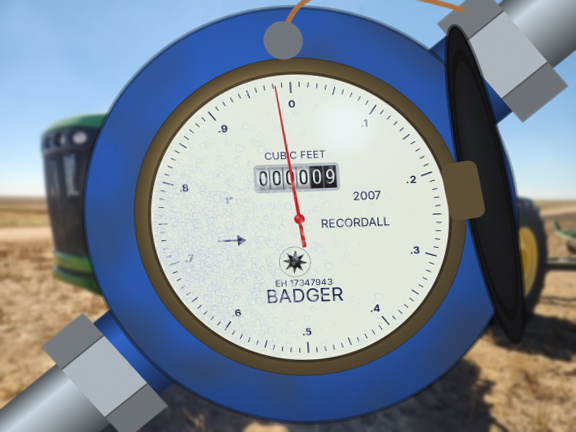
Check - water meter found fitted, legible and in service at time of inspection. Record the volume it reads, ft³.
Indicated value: 8.98 ft³
